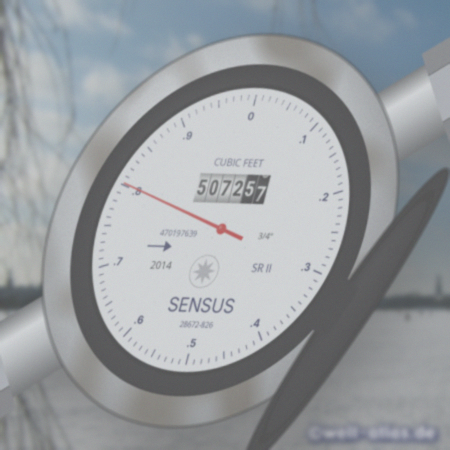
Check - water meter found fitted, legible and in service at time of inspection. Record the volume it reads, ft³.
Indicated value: 507256.80 ft³
